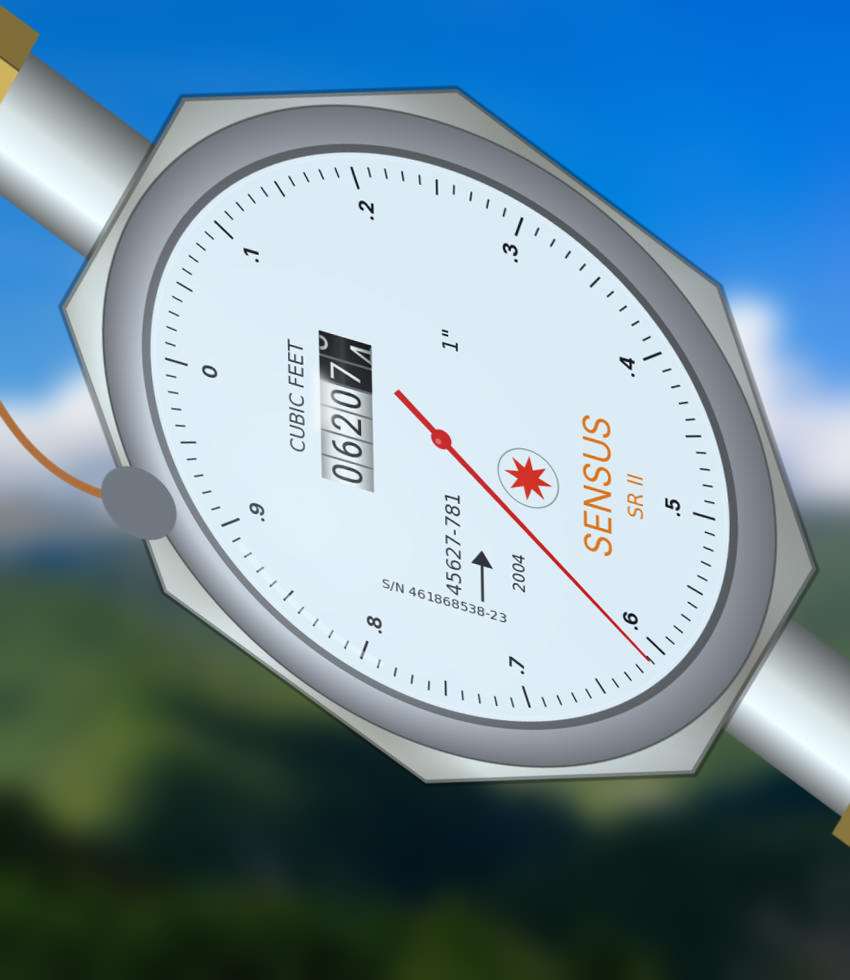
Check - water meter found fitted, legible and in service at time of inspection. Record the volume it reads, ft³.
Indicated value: 62073.61 ft³
